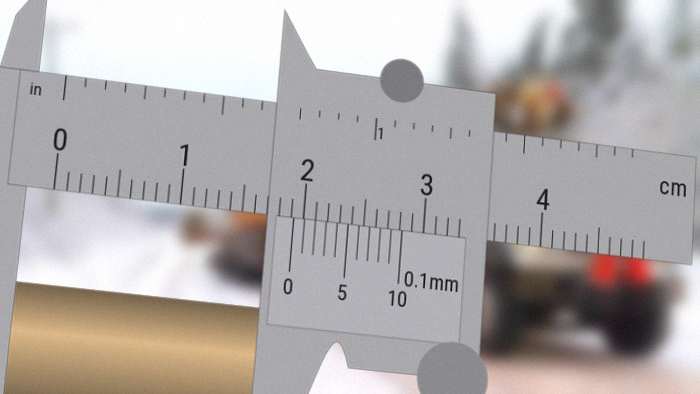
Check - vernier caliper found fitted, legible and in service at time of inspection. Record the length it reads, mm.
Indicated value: 19.2 mm
